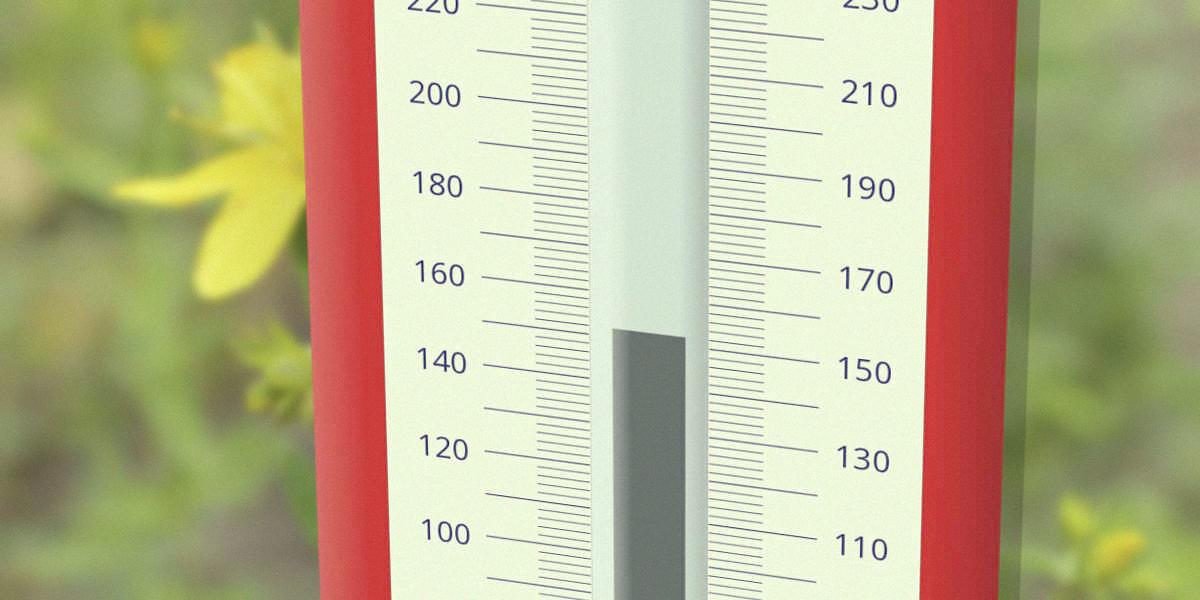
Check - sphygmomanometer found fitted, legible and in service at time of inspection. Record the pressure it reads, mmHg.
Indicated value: 152 mmHg
